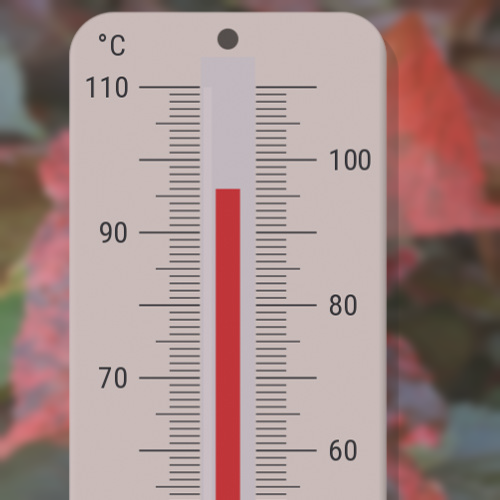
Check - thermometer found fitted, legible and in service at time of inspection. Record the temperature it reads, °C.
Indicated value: 96 °C
